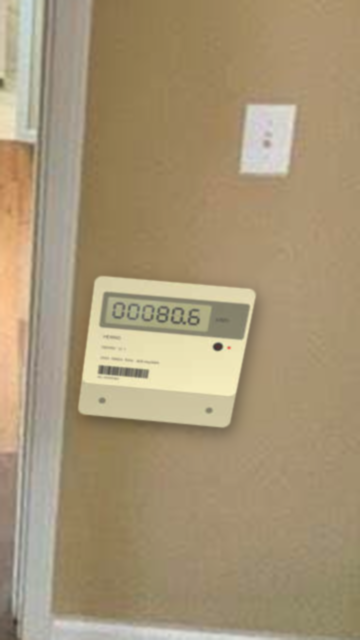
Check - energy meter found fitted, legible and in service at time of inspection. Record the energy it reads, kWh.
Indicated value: 80.6 kWh
